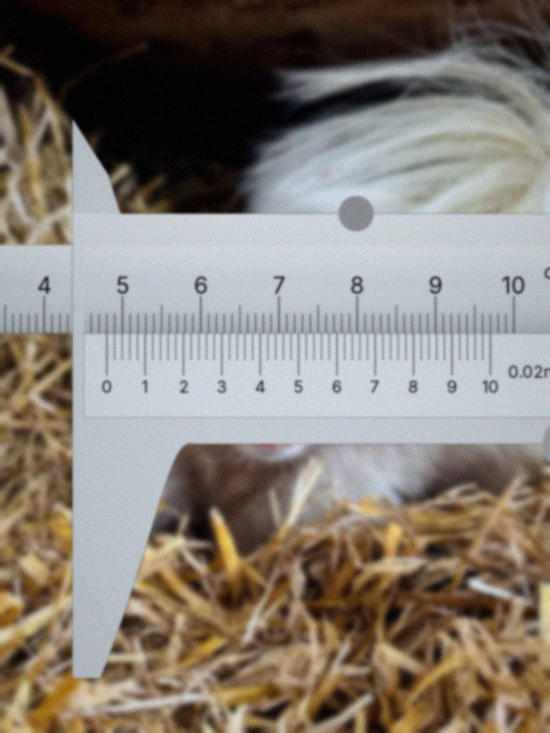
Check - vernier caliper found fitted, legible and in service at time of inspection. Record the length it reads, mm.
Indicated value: 48.0 mm
